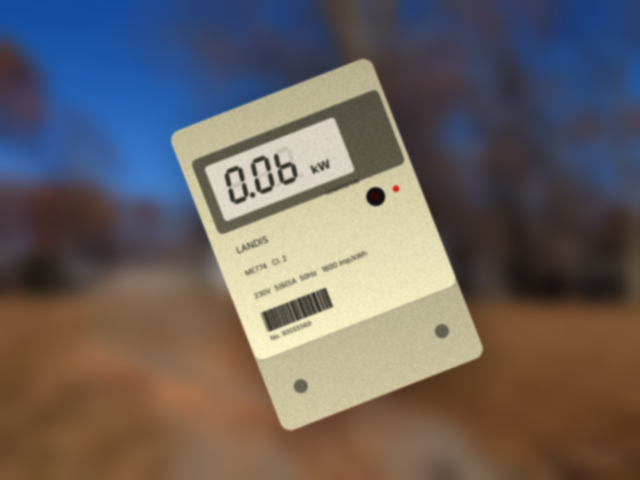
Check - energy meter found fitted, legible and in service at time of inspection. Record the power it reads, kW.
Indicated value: 0.06 kW
